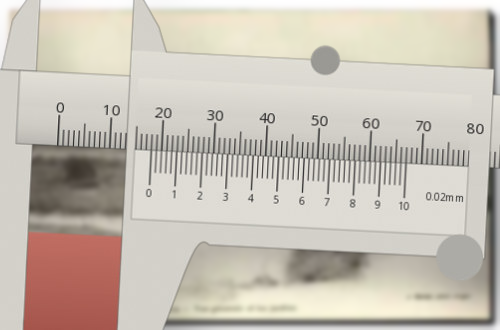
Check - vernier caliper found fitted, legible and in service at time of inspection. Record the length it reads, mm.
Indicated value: 18.0 mm
